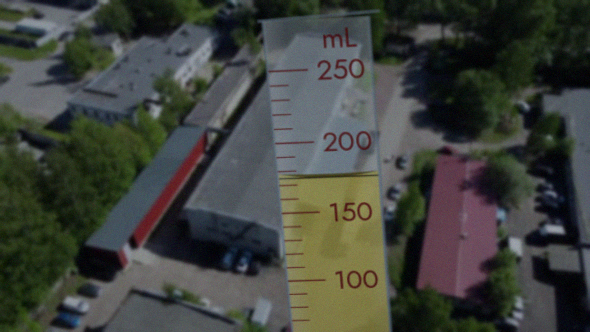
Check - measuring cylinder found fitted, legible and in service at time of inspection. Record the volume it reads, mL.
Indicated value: 175 mL
